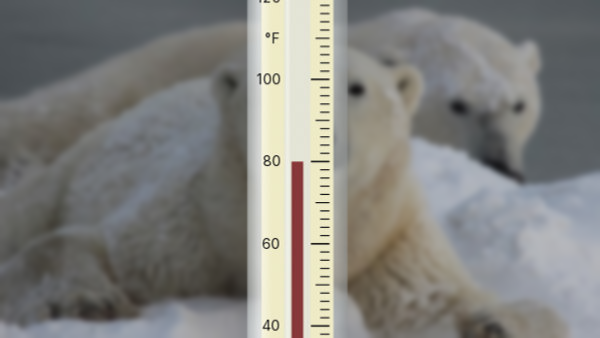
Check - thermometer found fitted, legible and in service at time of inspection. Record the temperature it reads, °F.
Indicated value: 80 °F
